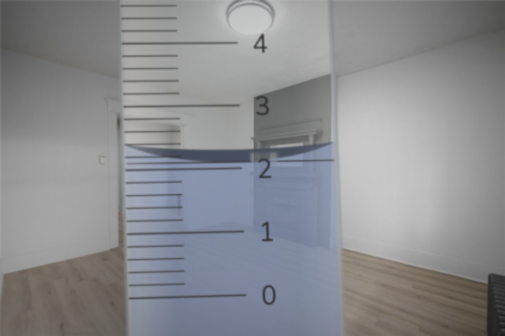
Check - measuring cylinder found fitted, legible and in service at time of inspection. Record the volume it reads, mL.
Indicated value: 2.1 mL
